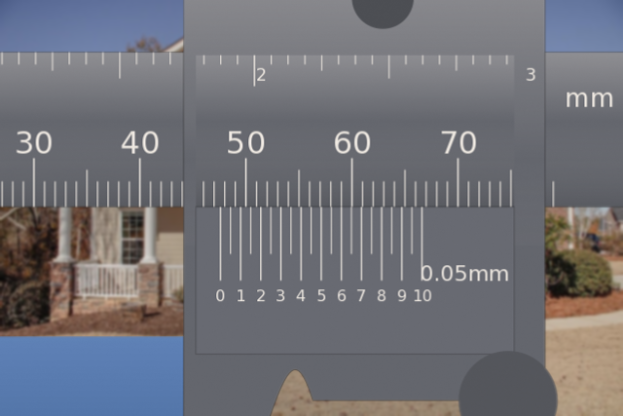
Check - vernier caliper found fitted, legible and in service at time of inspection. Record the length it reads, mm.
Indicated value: 47.6 mm
